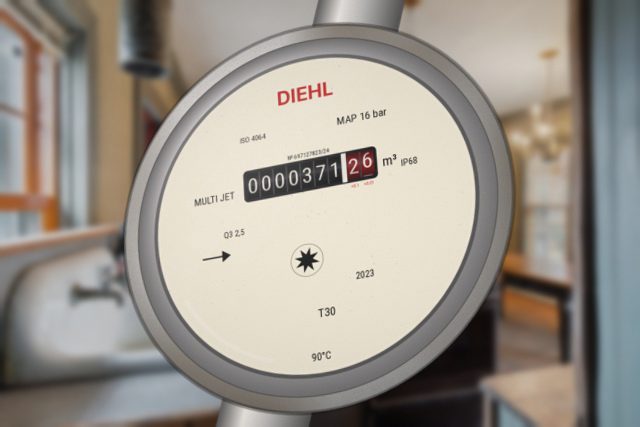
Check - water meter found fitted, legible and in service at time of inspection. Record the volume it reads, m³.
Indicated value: 371.26 m³
